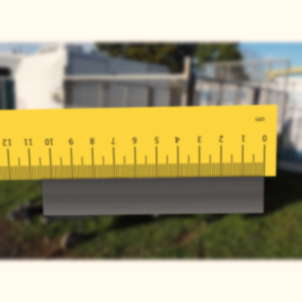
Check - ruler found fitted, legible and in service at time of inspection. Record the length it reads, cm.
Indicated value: 10.5 cm
